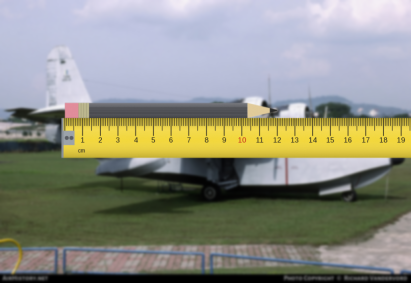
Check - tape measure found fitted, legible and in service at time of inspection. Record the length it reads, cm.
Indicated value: 12 cm
